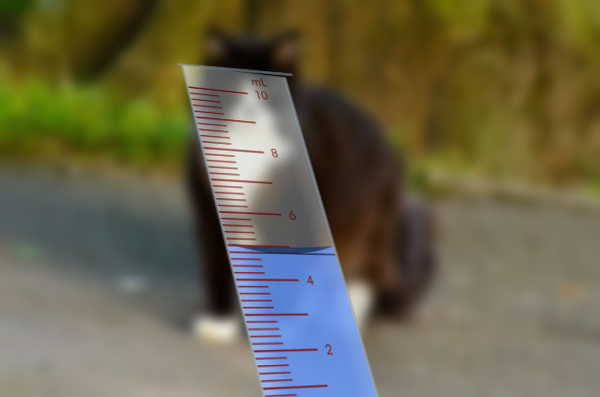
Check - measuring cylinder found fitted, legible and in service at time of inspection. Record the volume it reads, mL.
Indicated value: 4.8 mL
